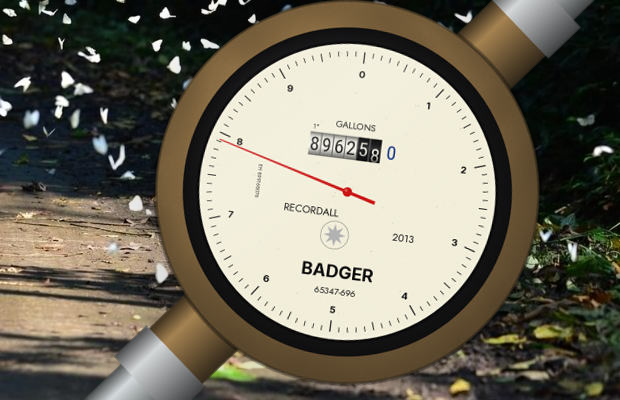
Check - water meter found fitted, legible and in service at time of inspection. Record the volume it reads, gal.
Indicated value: 8962577.9 gal
